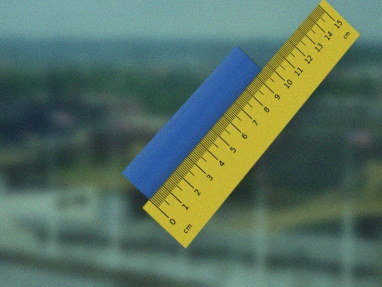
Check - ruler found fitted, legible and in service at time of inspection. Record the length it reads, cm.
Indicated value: 9.5 cm
